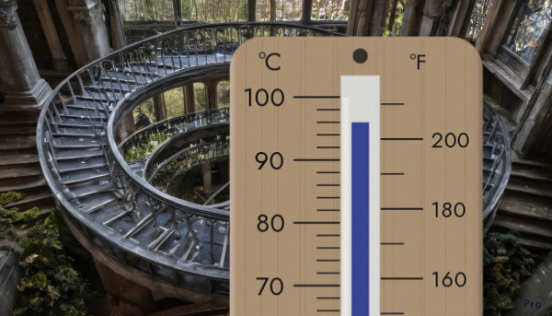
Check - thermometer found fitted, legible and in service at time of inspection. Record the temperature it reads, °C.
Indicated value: 96 °C
